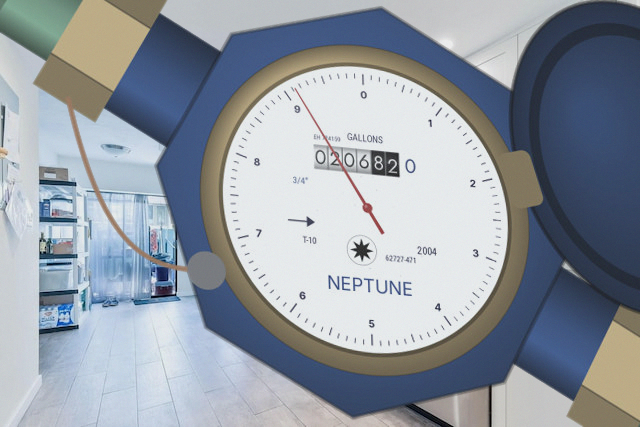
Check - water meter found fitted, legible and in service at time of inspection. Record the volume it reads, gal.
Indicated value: 206819.1 gal
